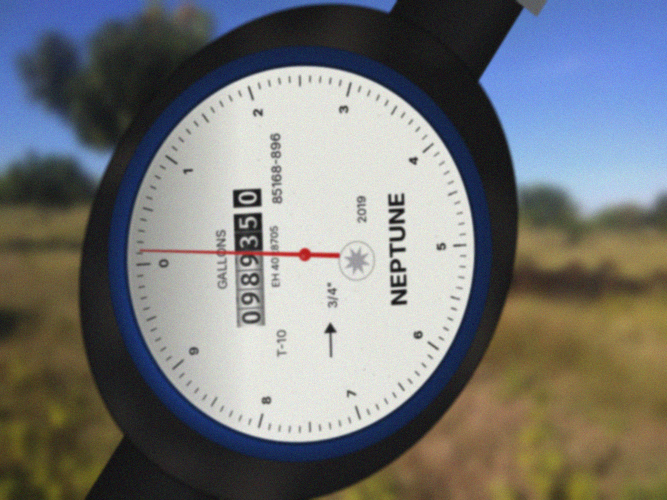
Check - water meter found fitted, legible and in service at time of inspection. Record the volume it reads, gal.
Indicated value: 989350.1 gal
